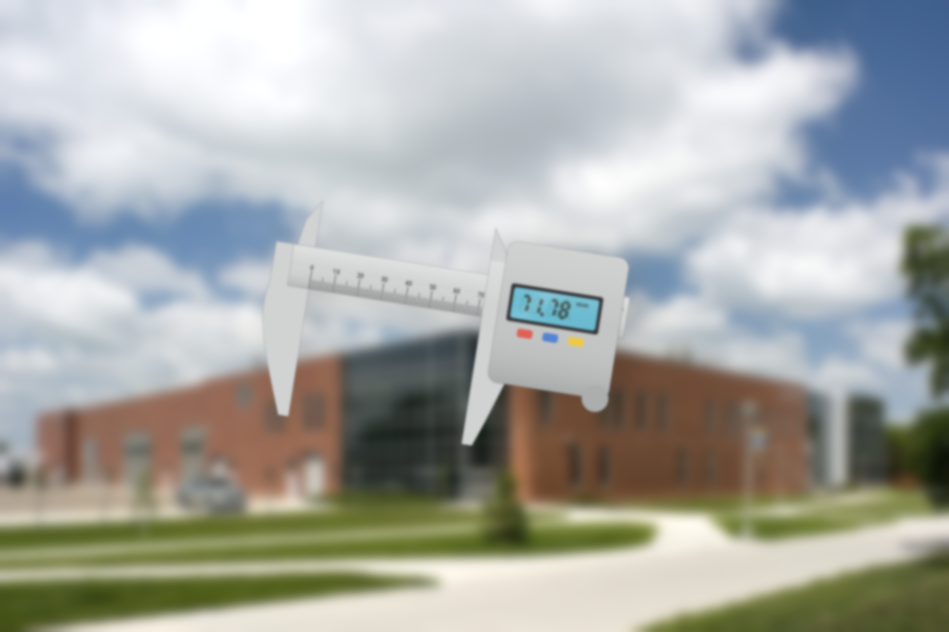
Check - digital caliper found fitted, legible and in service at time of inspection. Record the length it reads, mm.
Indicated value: 71.78 mm
